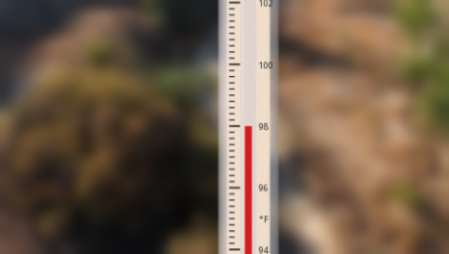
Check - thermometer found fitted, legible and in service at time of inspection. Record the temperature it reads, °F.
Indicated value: 98 °F
